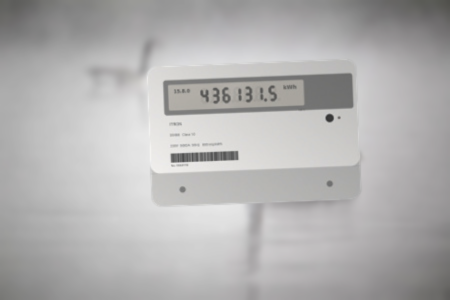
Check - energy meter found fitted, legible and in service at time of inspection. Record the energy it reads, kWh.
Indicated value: 436131.5 kWh
